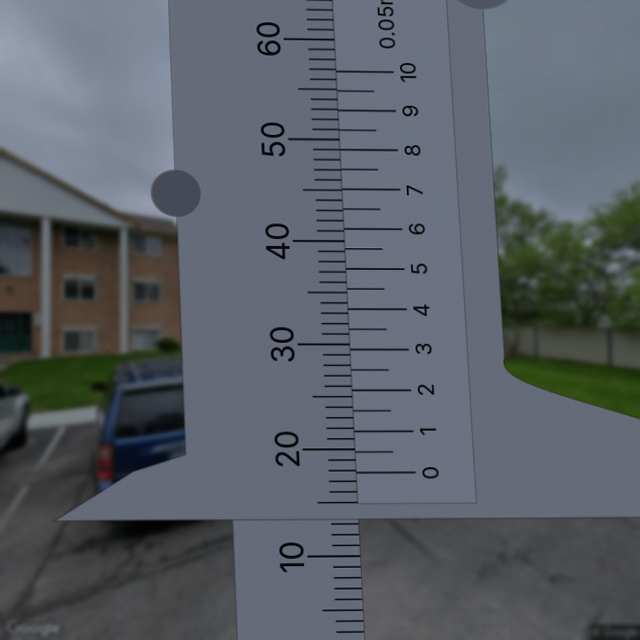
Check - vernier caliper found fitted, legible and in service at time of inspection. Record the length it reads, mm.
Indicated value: 17.8 mm
